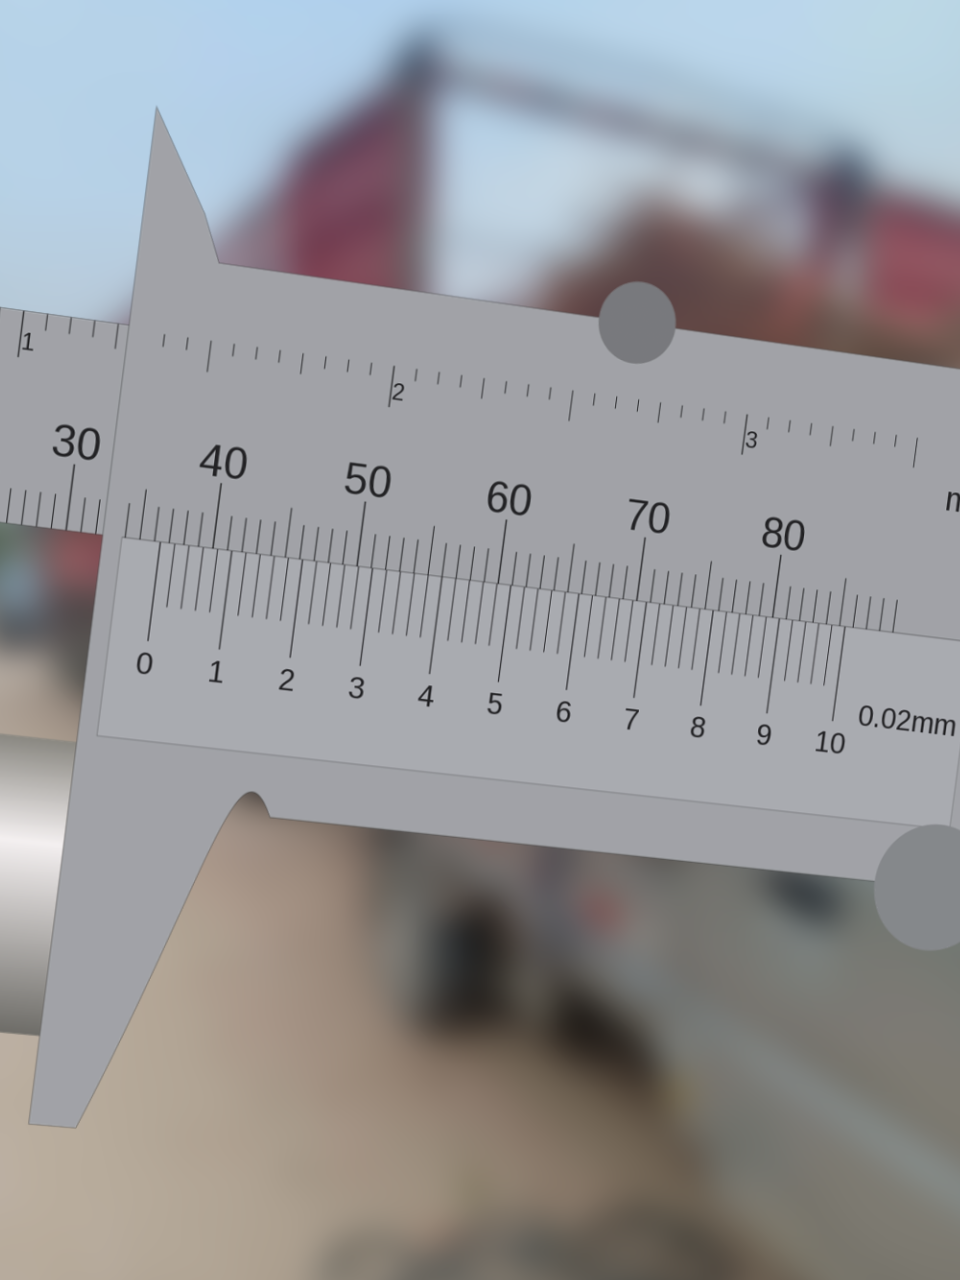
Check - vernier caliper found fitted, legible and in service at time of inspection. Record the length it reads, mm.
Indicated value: 36.4 mm
